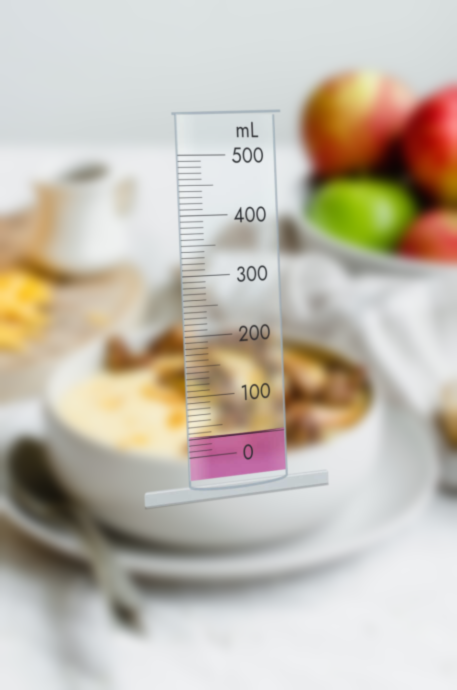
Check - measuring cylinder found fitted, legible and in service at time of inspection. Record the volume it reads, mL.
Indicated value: 30 mL
